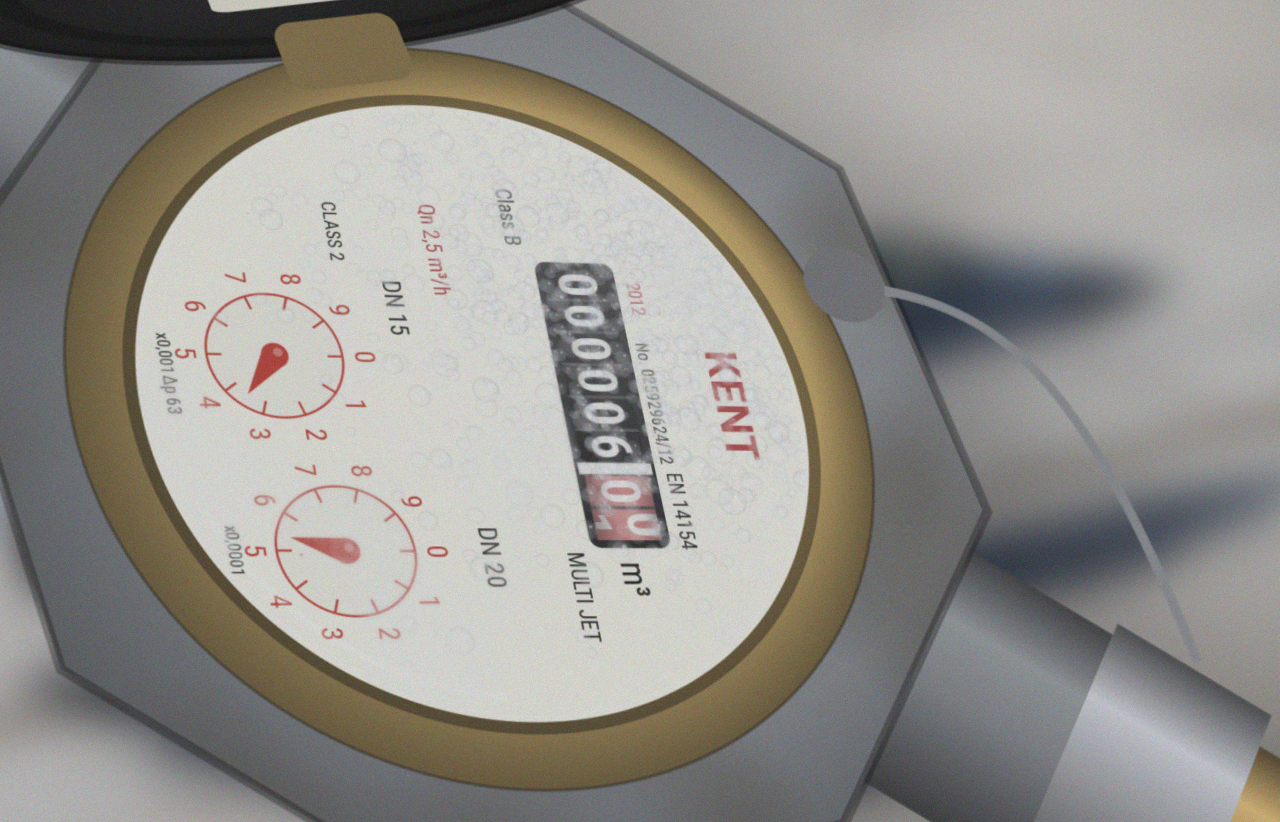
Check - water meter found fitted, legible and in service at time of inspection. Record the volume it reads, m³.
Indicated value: 6.0035 m³
